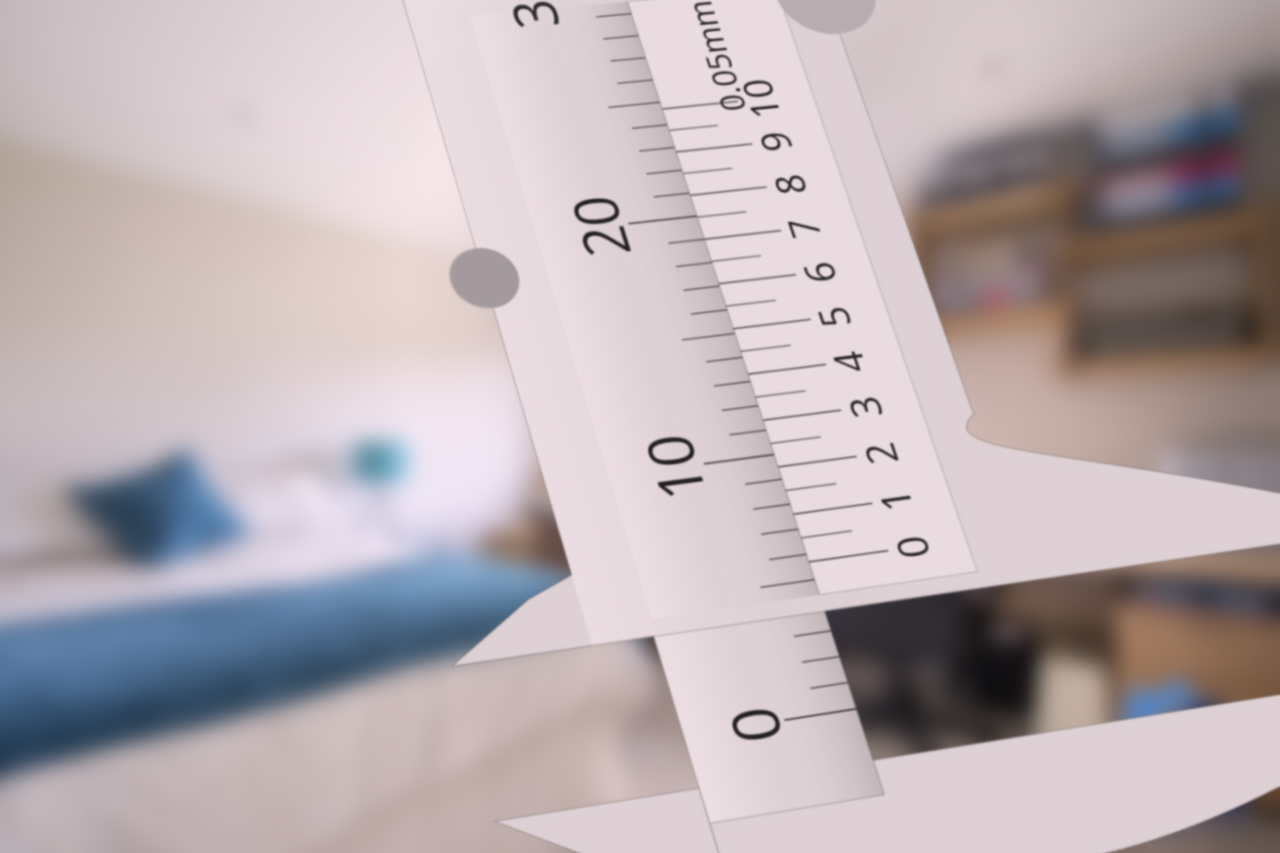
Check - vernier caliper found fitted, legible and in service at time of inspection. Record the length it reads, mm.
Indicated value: 5.7 mm
